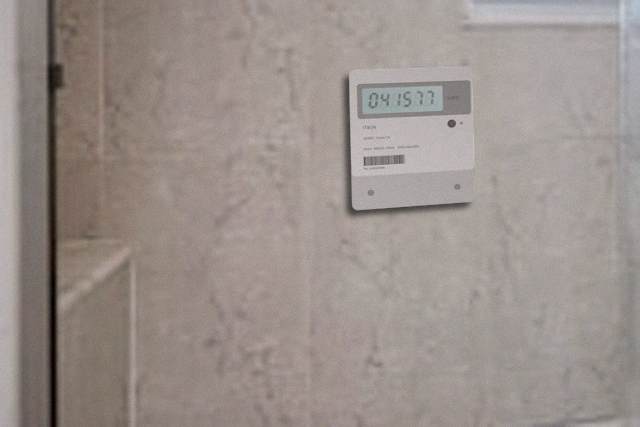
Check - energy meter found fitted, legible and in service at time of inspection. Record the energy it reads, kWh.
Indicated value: 41577 kWh
